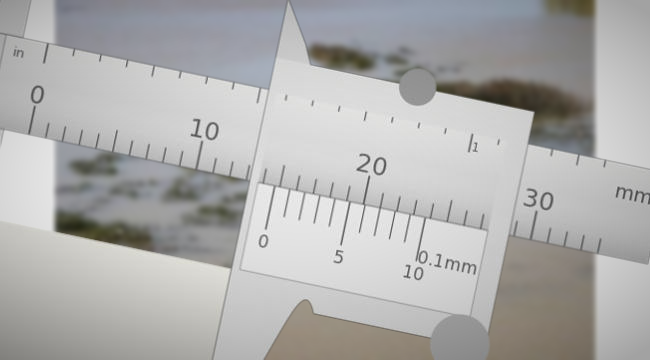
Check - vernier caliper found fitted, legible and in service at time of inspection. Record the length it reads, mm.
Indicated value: 14.7 mm
